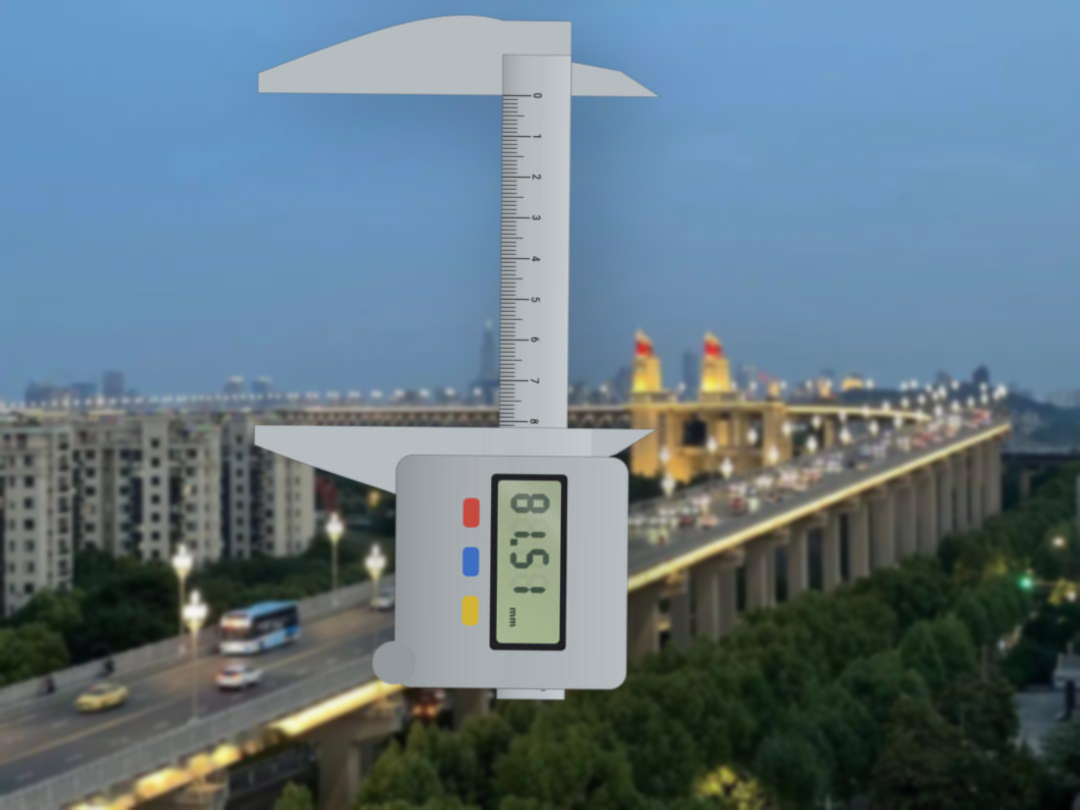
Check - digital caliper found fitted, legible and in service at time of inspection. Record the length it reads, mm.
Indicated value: 81.51 mm
